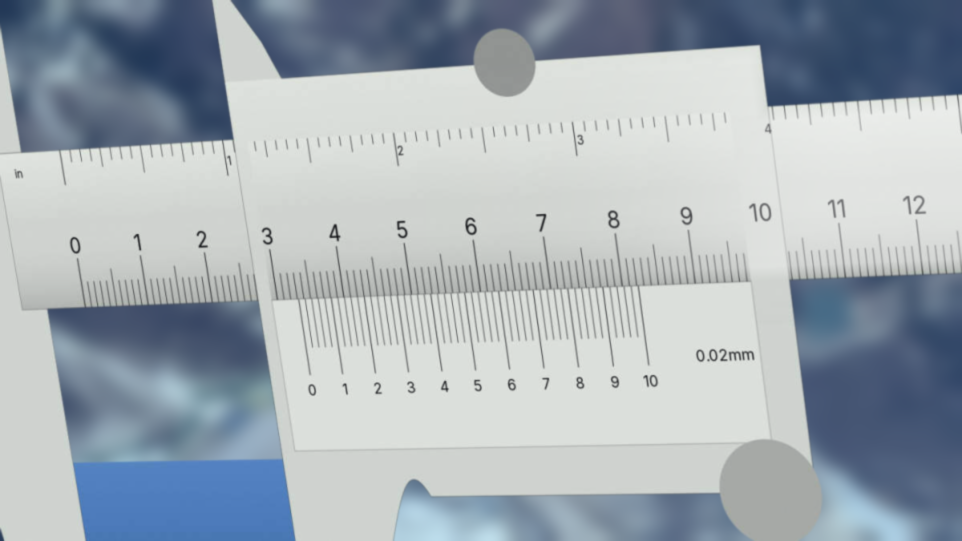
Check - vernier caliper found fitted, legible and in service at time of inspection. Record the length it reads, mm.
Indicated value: 33.2 mm
